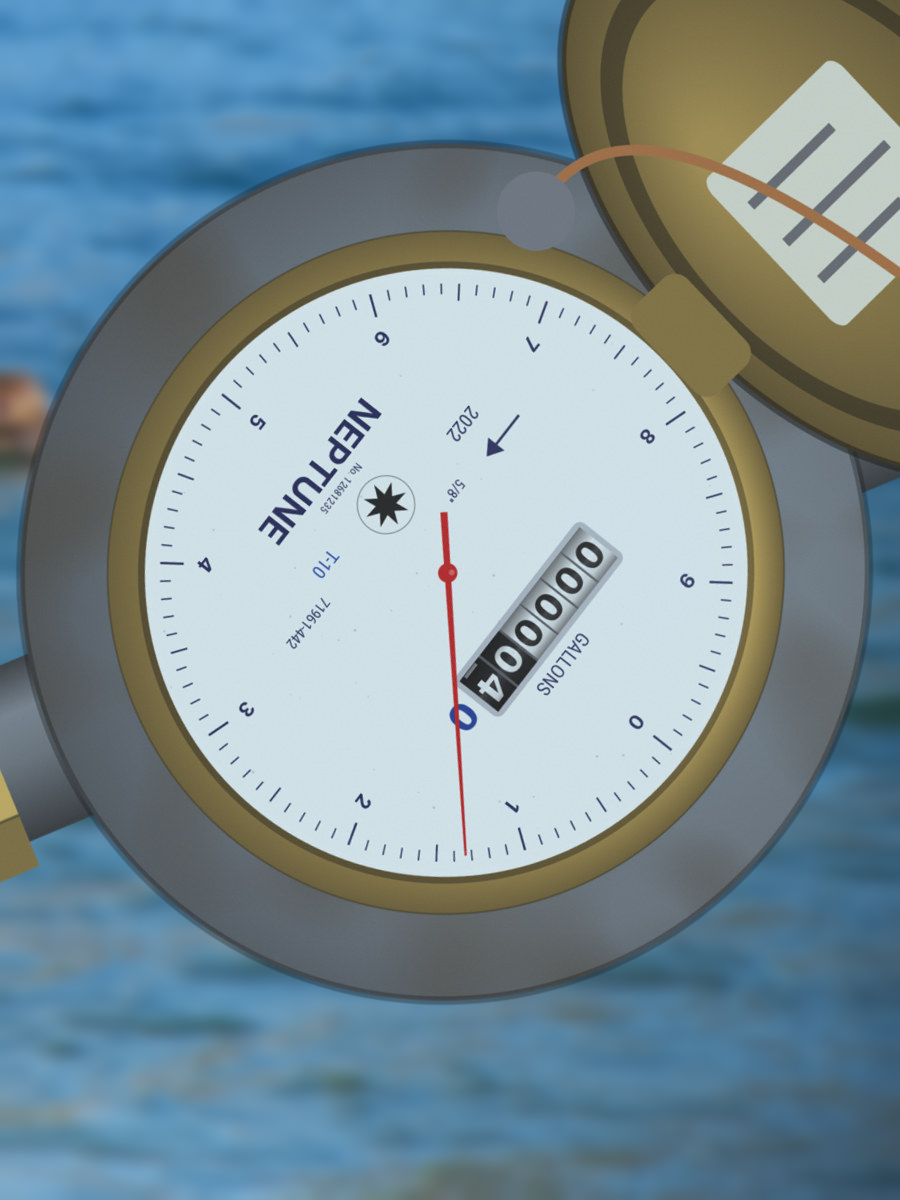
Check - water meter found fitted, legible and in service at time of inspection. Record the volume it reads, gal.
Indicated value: 41.3 gal
